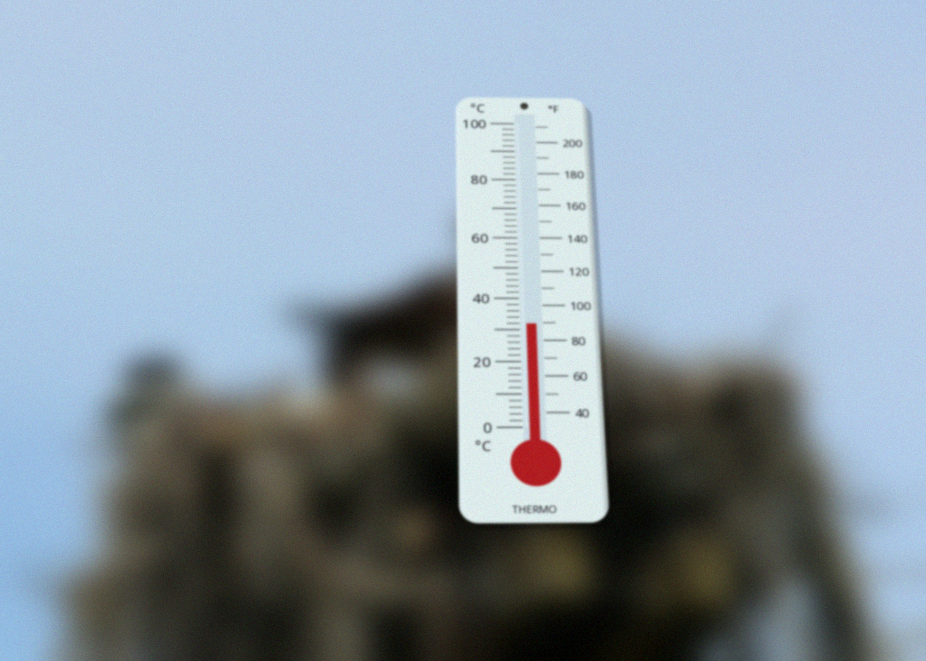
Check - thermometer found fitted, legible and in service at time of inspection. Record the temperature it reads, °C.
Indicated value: 32 °C
